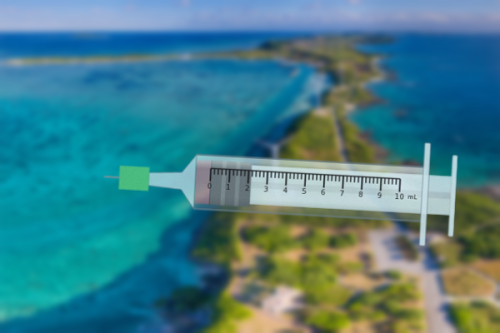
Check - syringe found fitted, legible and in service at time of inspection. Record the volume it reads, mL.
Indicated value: 0 mL
